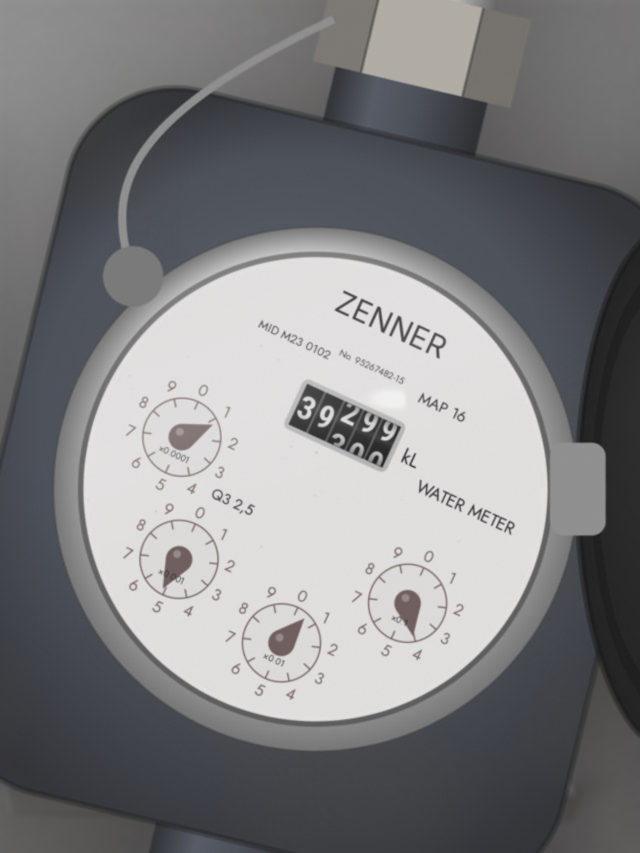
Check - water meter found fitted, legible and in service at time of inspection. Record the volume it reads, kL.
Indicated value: 39299.4051 kL
